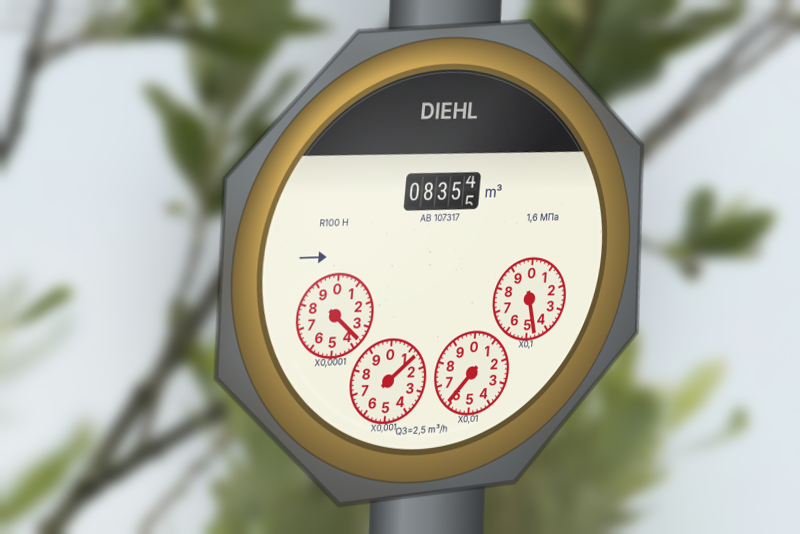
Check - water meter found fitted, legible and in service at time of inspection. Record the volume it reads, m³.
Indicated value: 8354.4613 m³
